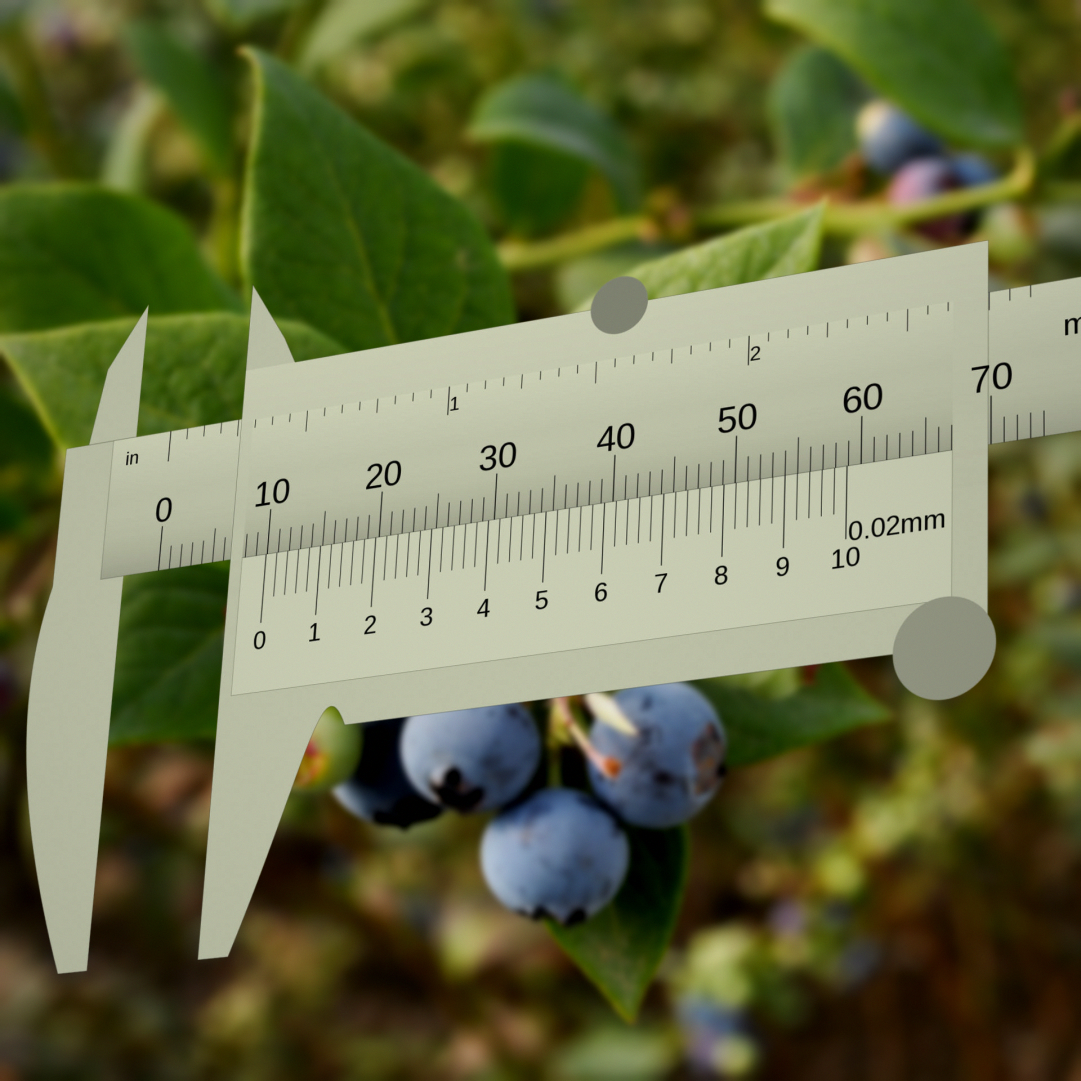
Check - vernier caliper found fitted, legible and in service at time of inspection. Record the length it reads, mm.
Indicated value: 9.9 mm
